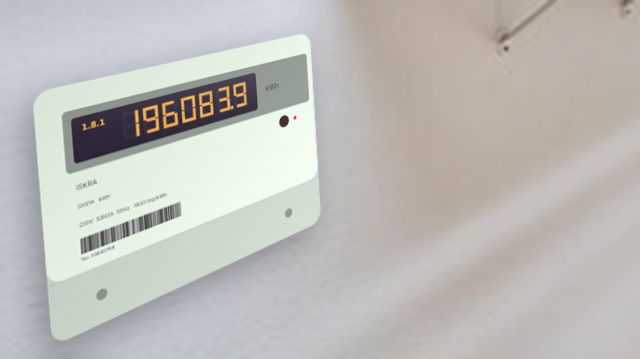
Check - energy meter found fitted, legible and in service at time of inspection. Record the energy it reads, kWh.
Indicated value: 196083.9 kWh
